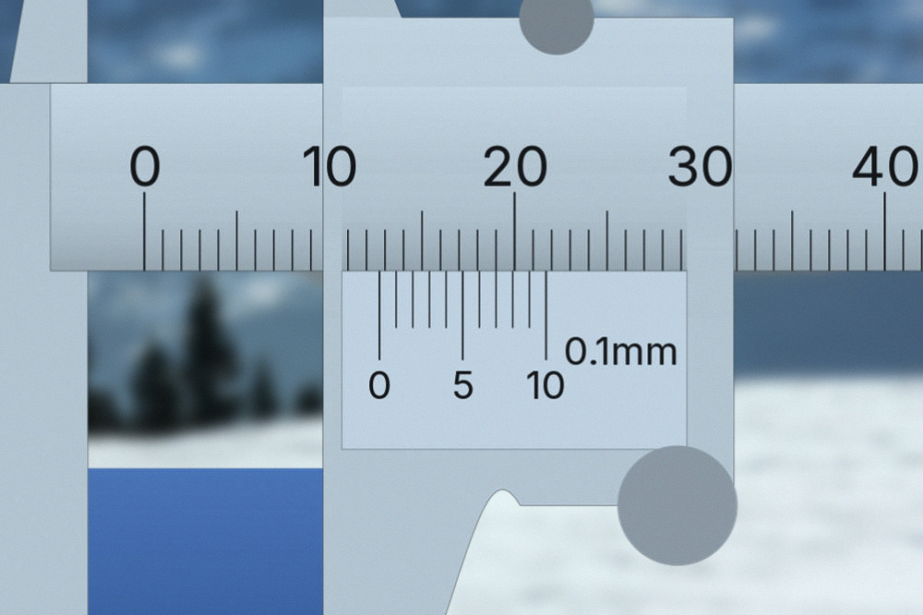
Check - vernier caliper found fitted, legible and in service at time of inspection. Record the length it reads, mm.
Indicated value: 12.7 mm
